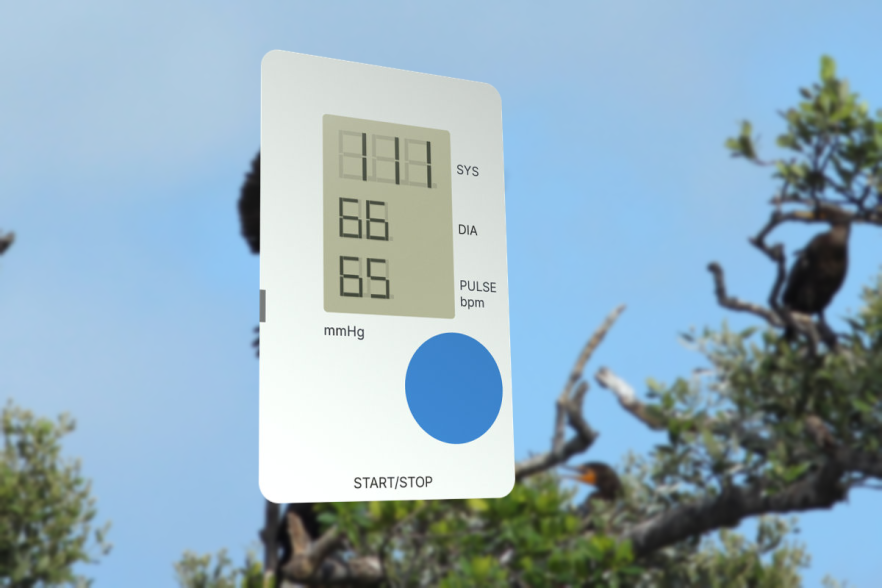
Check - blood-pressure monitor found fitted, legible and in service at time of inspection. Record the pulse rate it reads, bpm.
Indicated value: 65 bpm
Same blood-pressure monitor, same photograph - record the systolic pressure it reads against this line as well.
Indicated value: 111 mmHg
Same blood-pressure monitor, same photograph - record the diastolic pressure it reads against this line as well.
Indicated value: 66 mmHg
